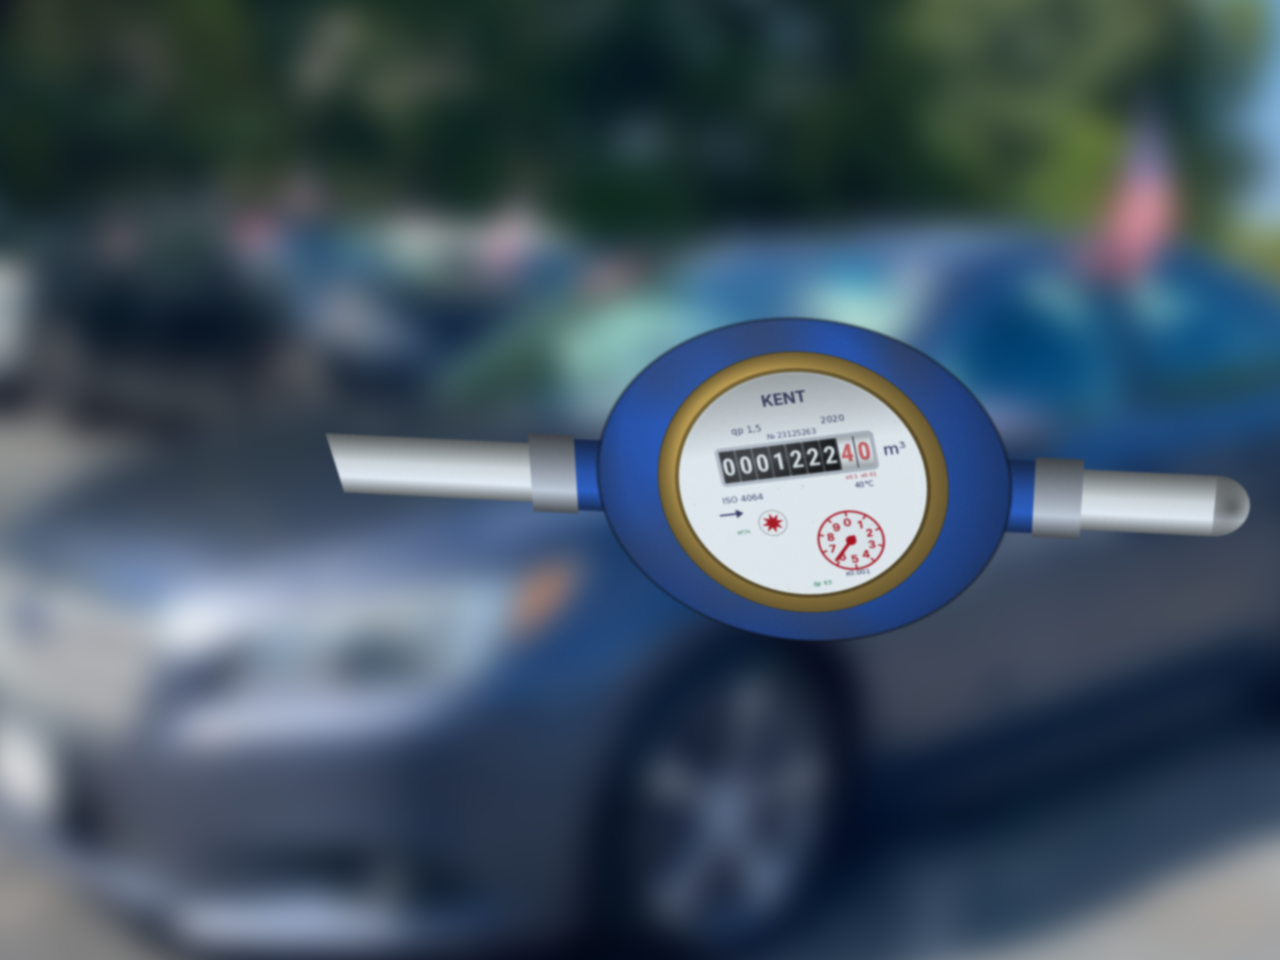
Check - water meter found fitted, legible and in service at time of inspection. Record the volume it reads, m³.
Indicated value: 1222.406 m³
